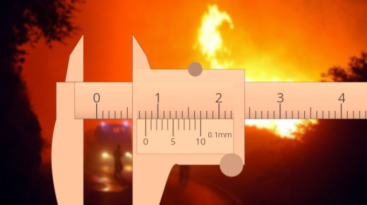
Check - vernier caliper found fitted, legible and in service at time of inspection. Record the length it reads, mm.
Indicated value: 8.0 mm
